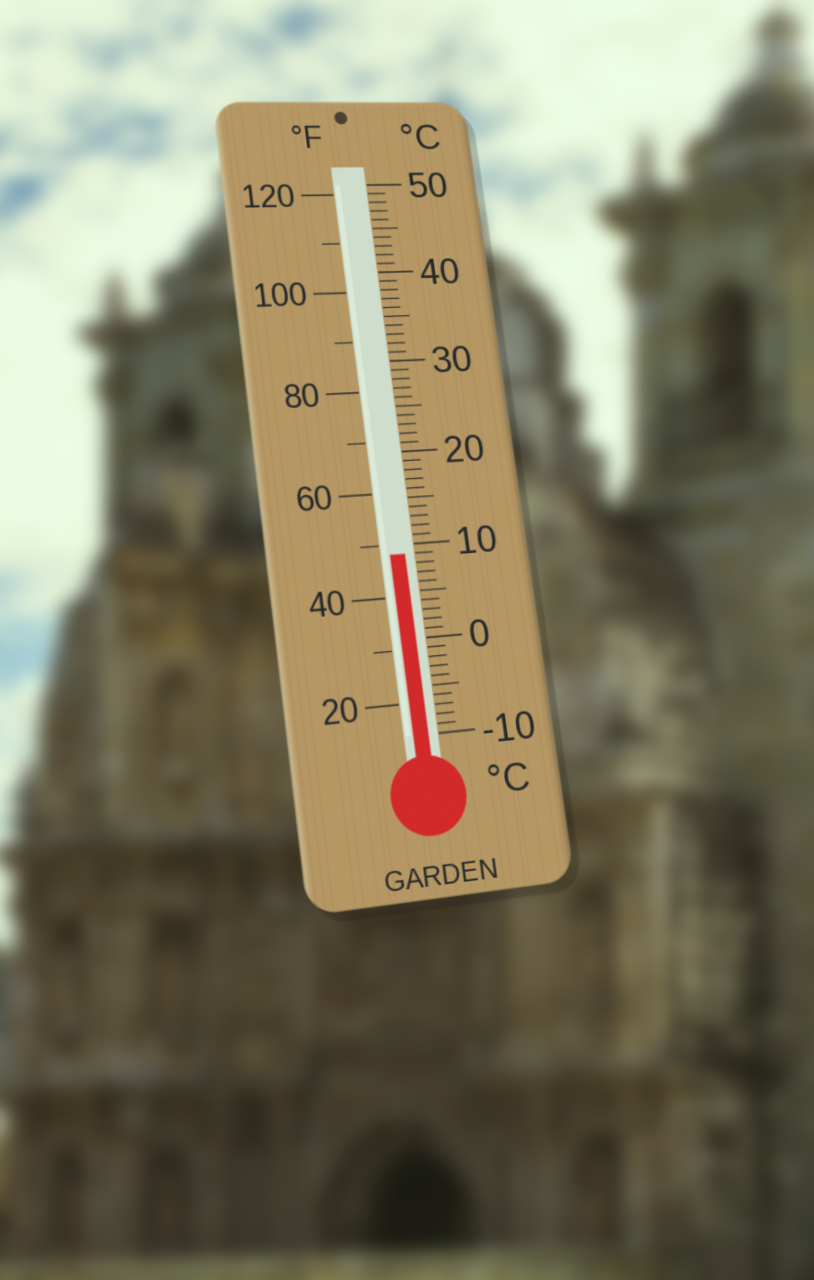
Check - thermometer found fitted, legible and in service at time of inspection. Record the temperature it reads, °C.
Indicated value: 9 °C
